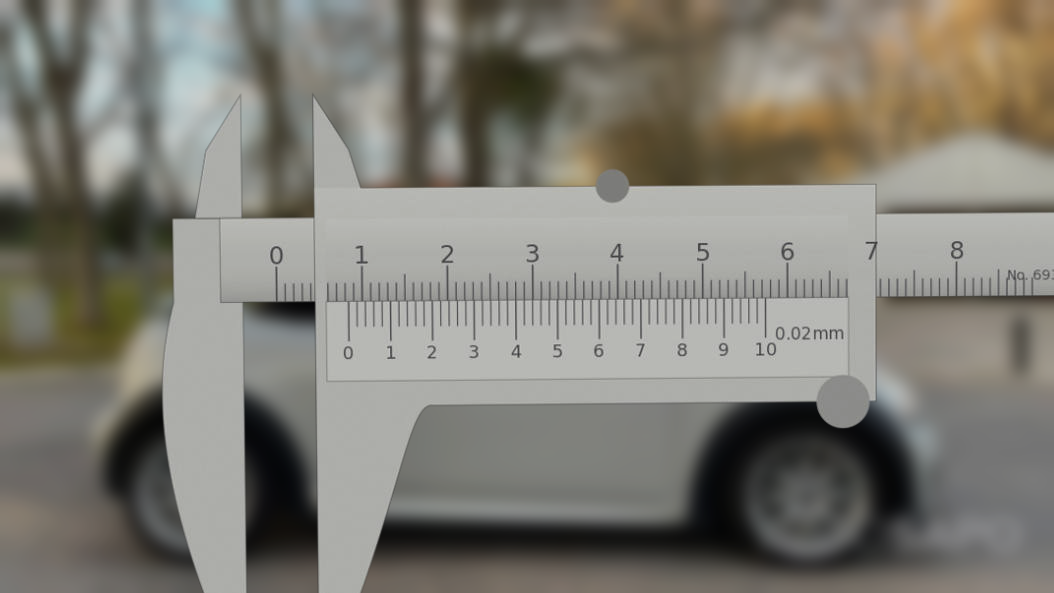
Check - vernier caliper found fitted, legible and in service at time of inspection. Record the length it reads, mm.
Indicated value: 8.4 mm
